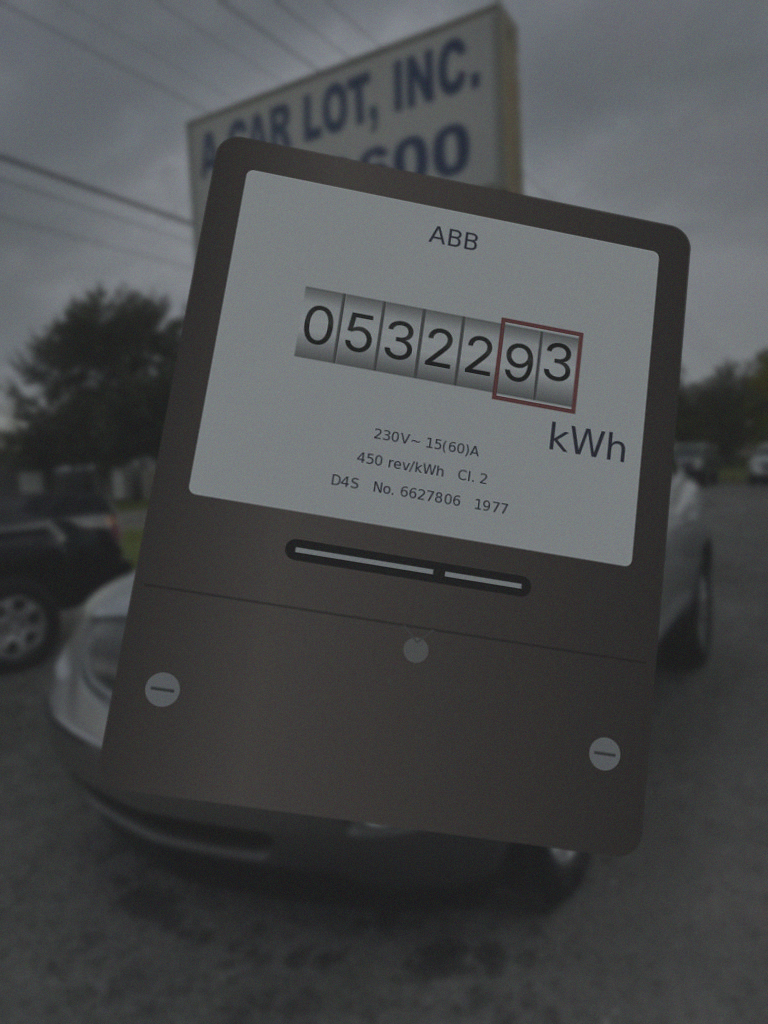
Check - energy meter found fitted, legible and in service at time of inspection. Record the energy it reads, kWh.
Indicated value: 5322.93 kWh
